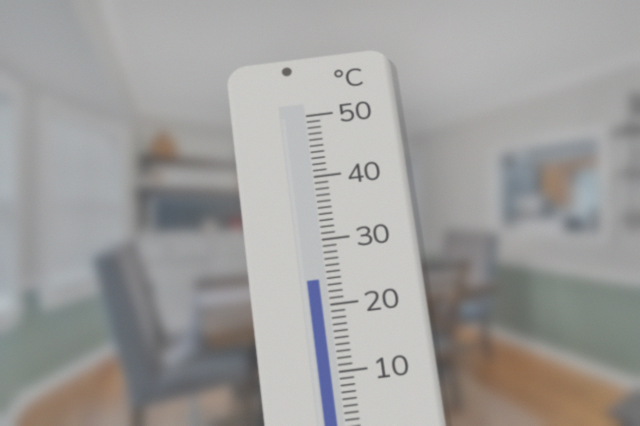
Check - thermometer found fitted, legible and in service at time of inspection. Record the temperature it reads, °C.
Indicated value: 24 °C
